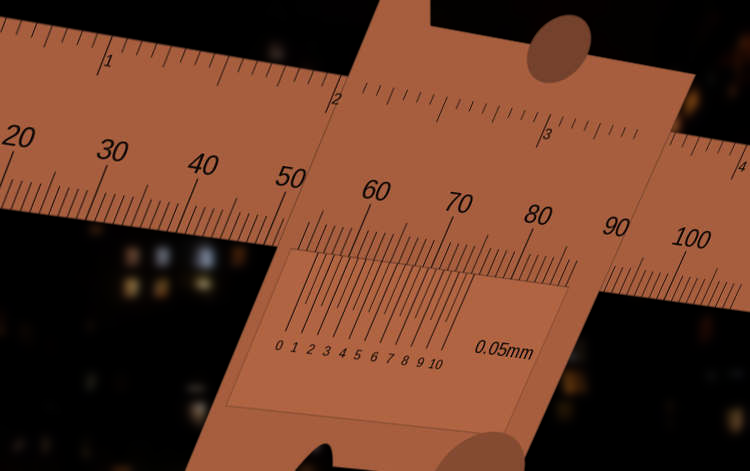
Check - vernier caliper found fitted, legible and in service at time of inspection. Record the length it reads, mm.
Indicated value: 56.4 mm
